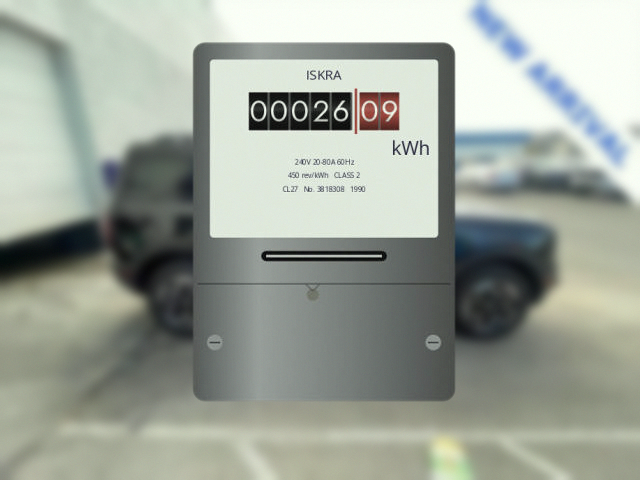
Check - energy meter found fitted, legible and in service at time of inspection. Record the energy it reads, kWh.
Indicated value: 26.09 kWh
